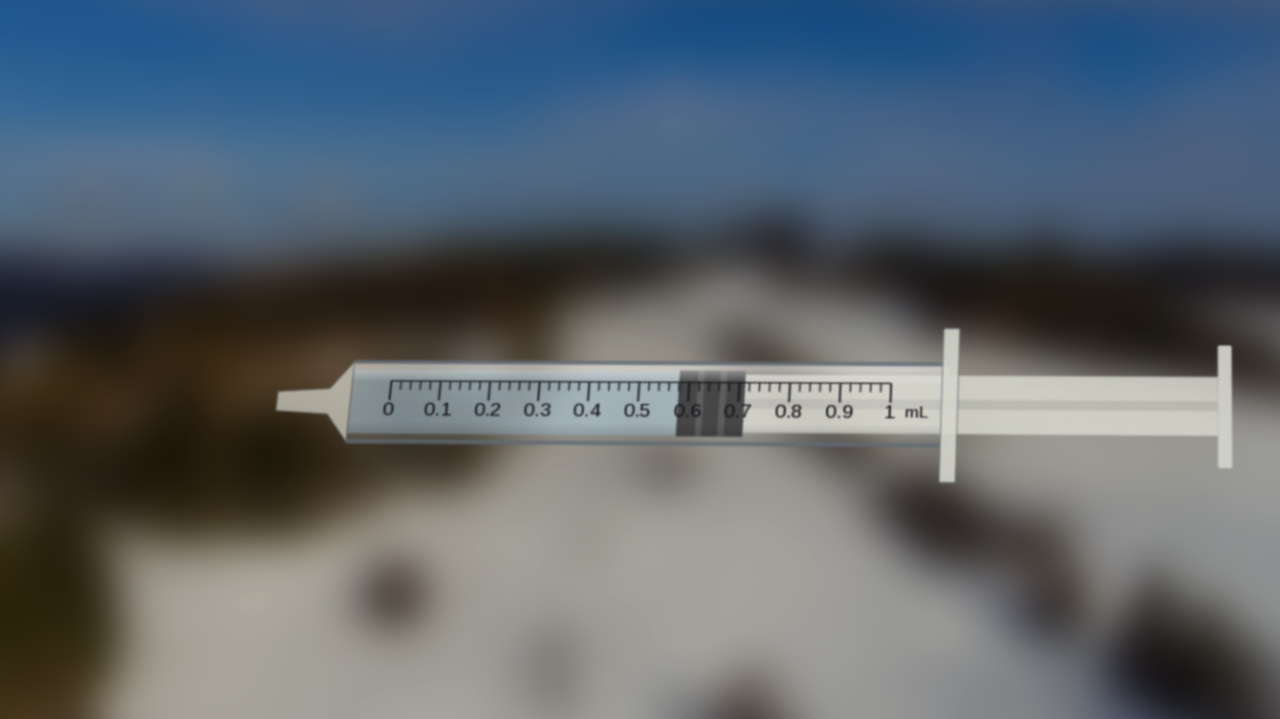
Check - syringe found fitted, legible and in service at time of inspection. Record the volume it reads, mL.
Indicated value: 0.58 mL
